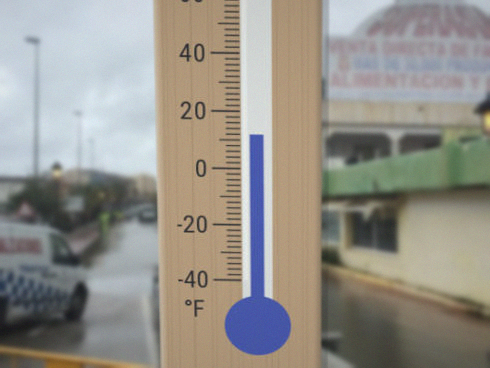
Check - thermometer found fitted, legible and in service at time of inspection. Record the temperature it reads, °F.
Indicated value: 12 °F
